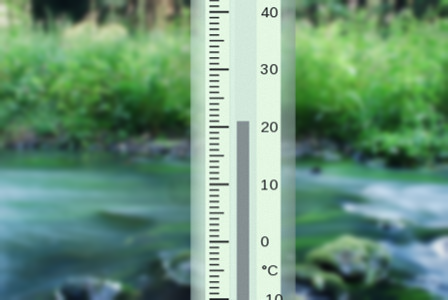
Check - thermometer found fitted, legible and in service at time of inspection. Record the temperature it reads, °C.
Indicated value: 21 °C
